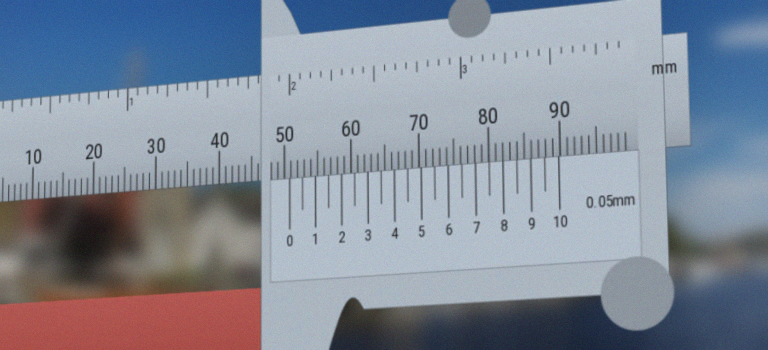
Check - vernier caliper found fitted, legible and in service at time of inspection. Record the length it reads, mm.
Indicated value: 50.8 mm
